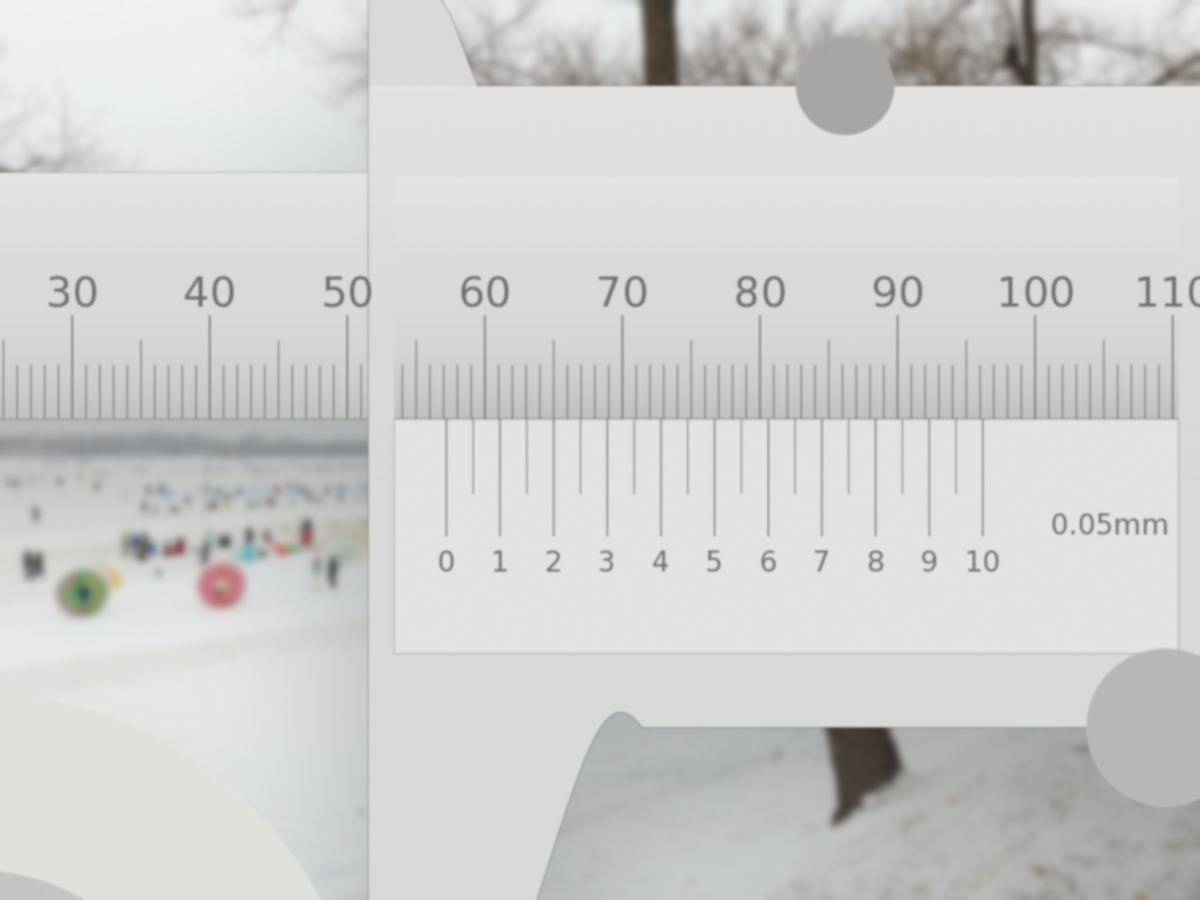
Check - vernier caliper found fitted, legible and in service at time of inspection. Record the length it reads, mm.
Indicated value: 57.2 mm
